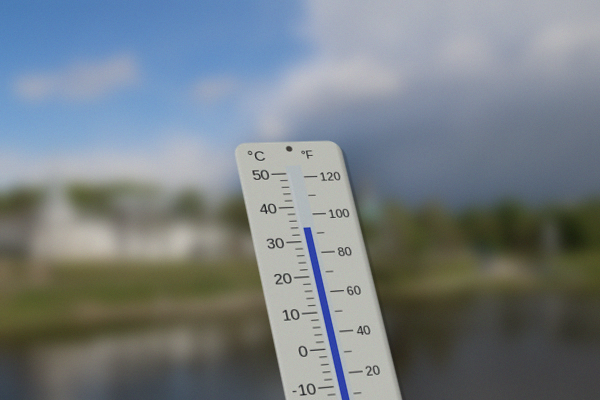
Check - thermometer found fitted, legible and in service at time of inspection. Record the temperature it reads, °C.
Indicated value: 34 °C
